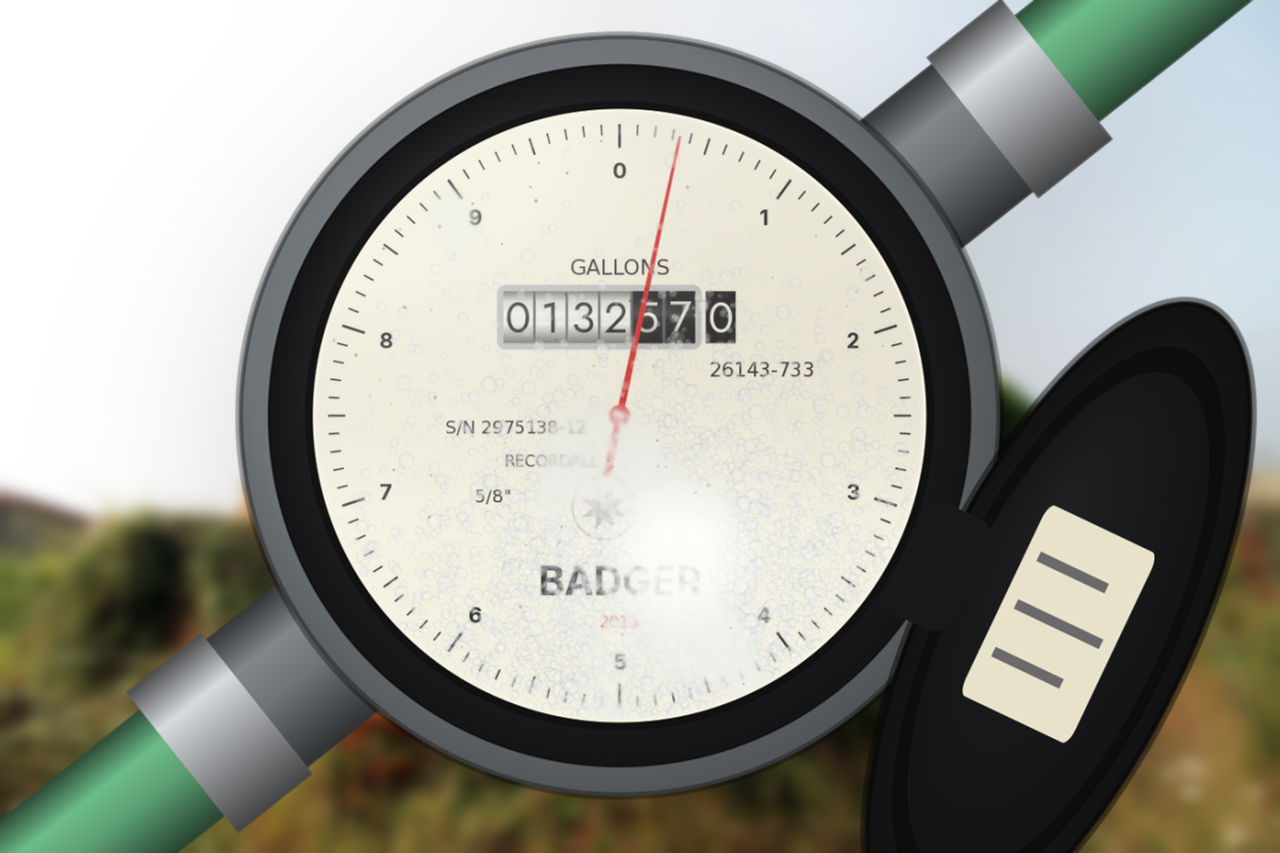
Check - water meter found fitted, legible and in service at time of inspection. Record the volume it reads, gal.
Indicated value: 132570.3 gal
